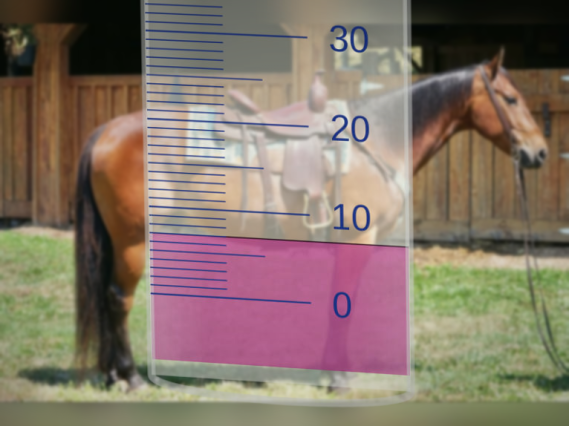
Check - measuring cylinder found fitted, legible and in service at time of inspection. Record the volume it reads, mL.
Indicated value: 7 mL
